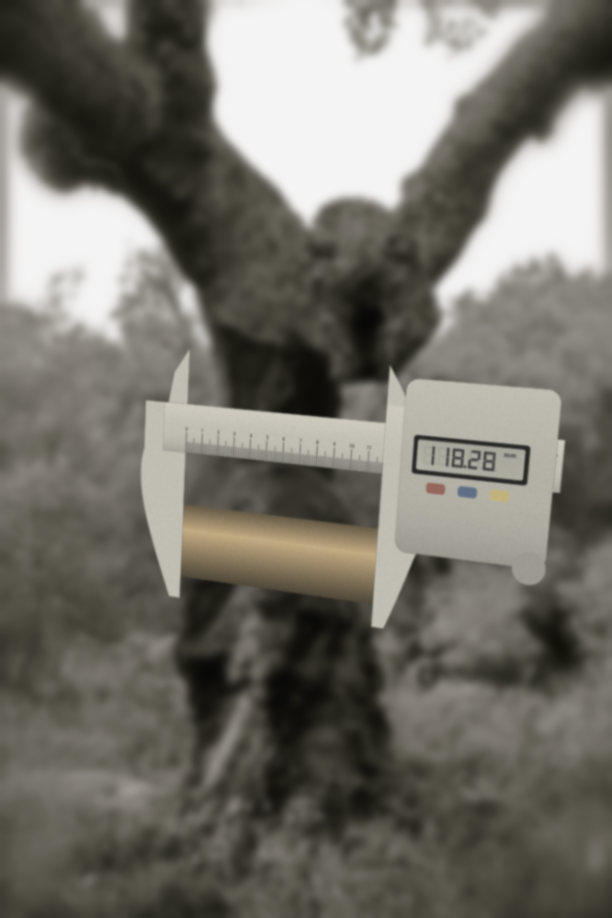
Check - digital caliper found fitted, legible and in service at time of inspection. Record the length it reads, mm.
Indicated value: 118.28 mm
